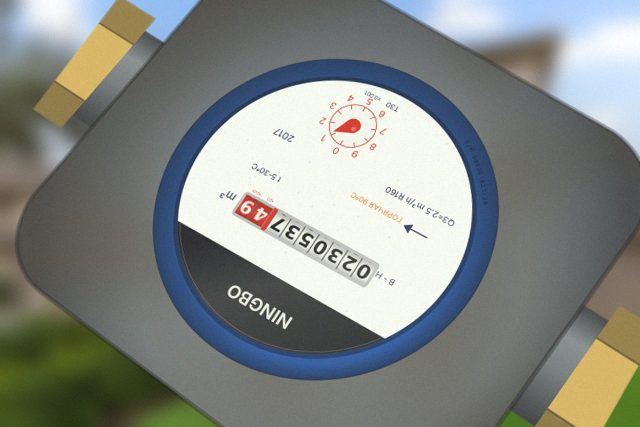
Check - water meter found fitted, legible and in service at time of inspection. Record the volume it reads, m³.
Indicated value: 230537.491 m³
